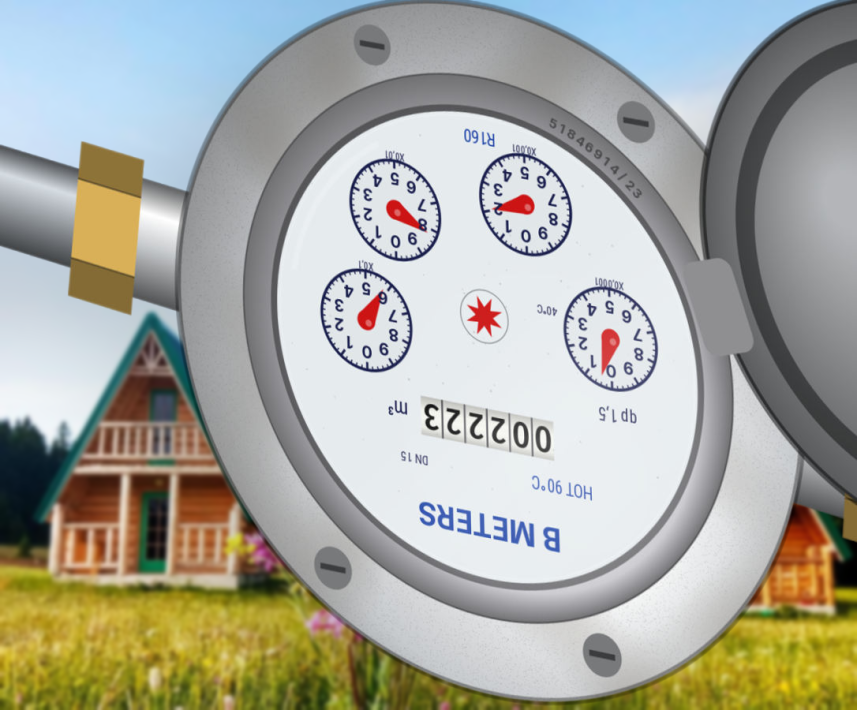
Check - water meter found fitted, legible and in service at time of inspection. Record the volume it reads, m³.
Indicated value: 2223.5820 m³
